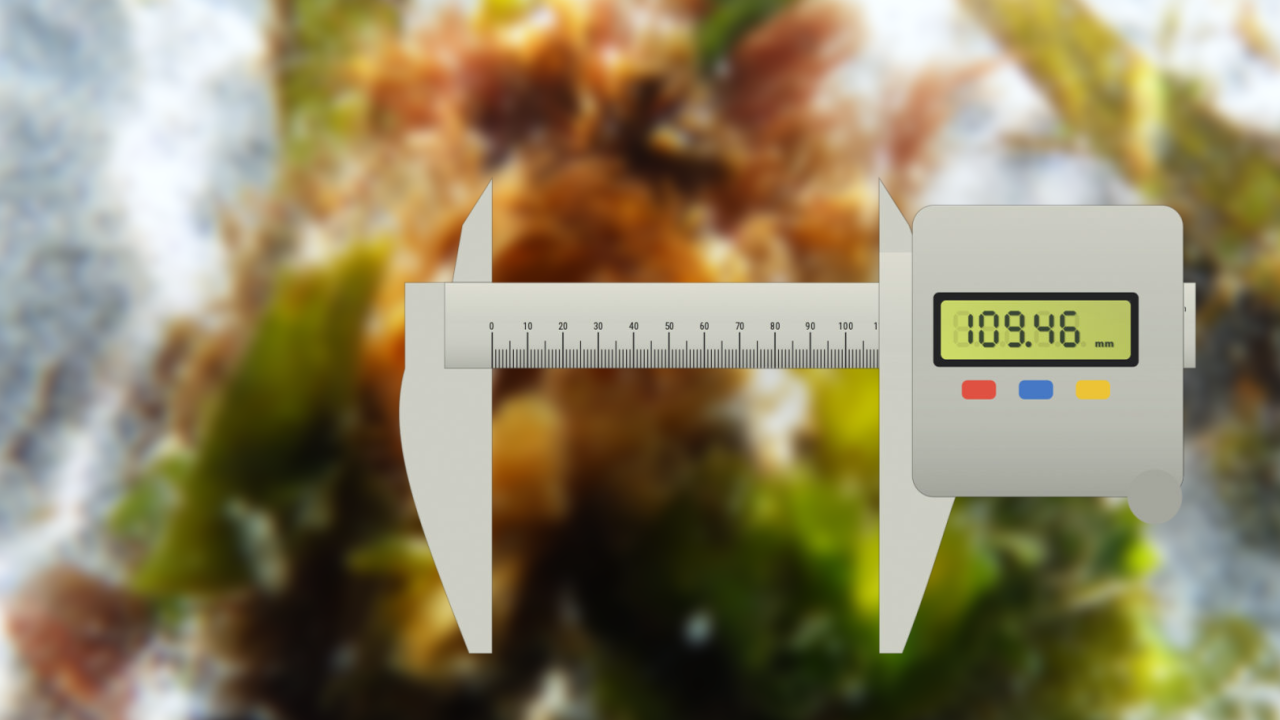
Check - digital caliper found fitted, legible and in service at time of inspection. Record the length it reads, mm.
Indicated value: 109.46 mm
